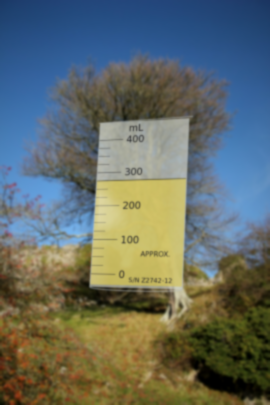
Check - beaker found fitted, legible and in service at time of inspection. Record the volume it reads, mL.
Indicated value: 275 mL
